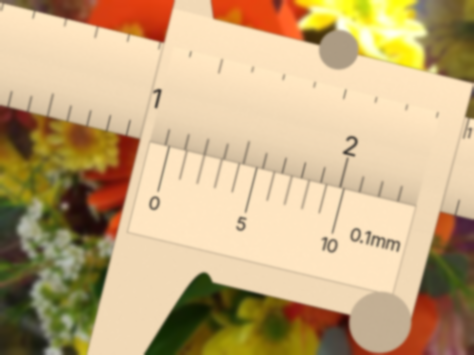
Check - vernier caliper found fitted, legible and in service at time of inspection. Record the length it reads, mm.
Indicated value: 11.2 mm
